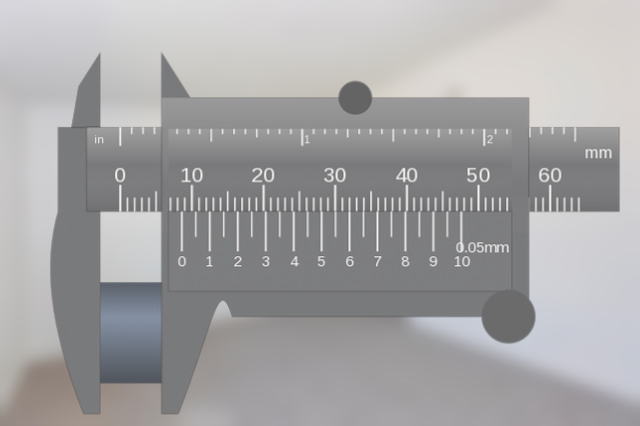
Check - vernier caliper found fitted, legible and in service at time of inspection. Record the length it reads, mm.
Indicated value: 8.6 mm
